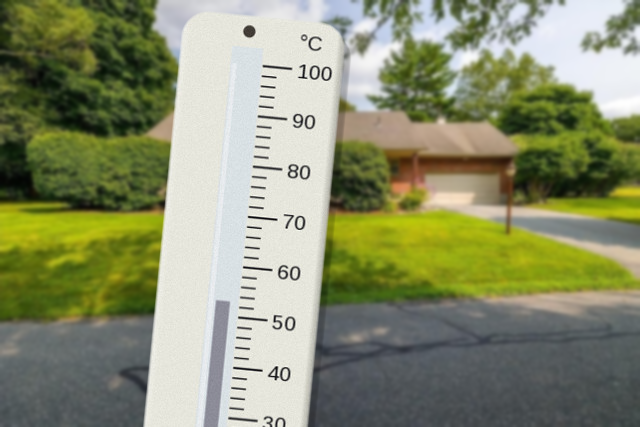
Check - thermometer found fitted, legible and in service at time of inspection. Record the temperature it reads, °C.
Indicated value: 53 °C
